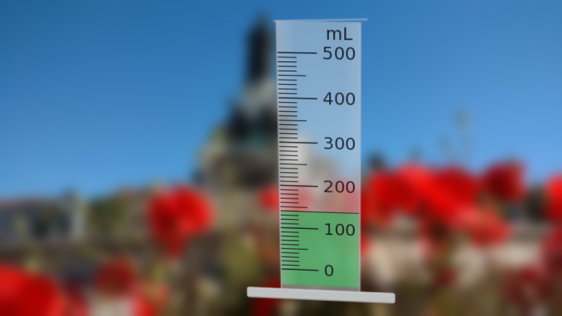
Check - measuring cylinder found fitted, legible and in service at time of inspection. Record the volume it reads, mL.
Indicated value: 140 mL
